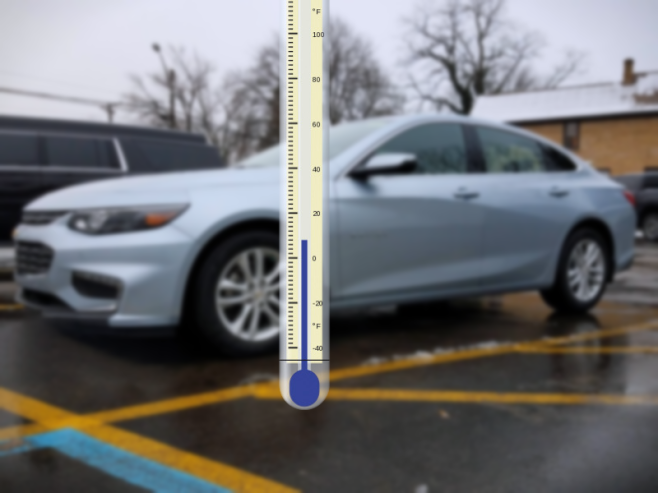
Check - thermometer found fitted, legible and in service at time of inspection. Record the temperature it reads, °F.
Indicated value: 8 °F
